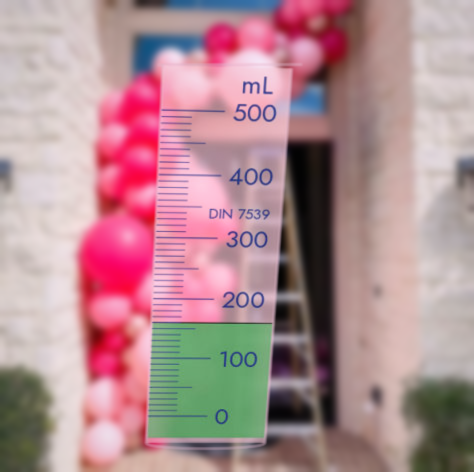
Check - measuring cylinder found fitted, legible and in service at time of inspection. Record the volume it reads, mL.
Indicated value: 160 mL
